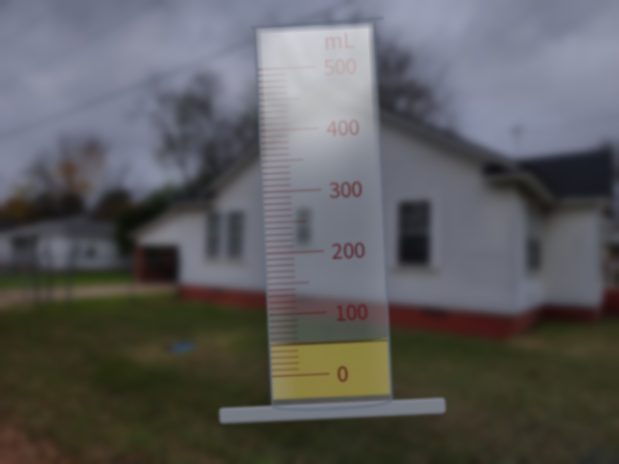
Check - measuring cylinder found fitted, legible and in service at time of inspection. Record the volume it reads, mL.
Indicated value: 50 mL
